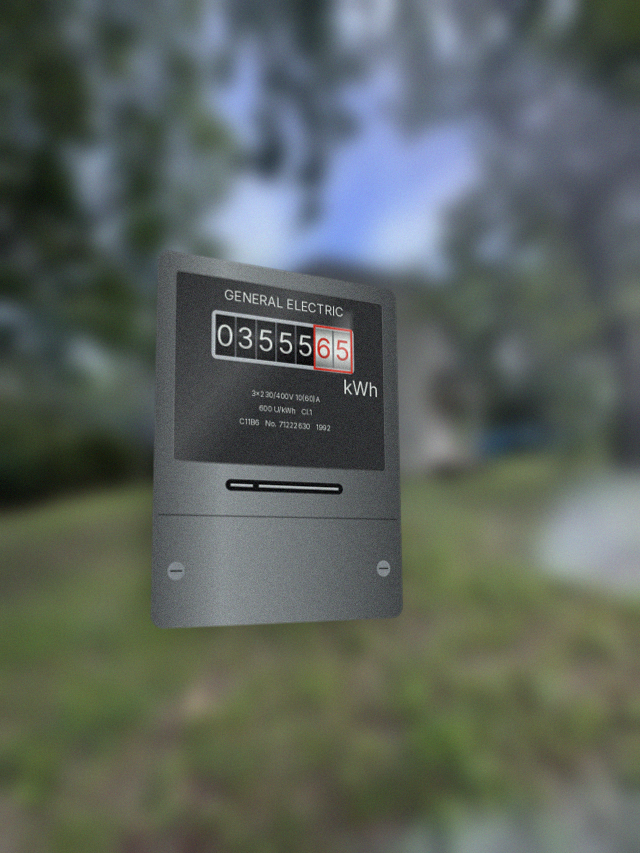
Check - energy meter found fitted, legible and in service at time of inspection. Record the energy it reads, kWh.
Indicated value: 3555.65 kWh
